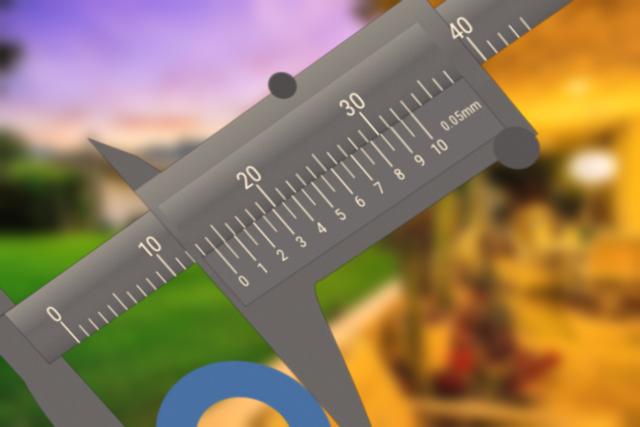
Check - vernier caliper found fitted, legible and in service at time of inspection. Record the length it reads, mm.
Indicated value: 14.0 mm
